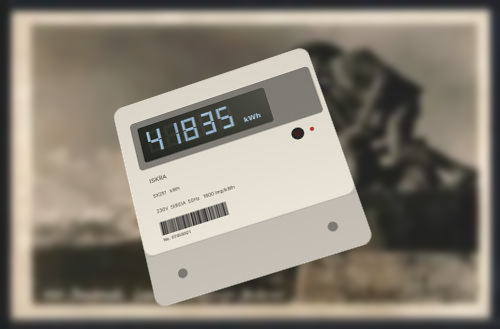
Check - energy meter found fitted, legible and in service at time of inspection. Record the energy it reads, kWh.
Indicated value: 41835 kWh
